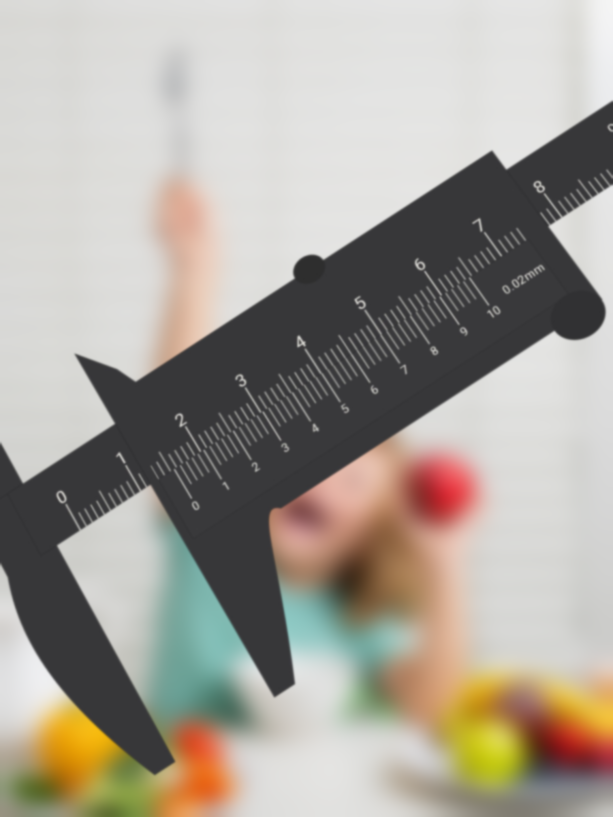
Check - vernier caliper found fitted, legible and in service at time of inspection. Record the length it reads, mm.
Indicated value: 15.6 mm
